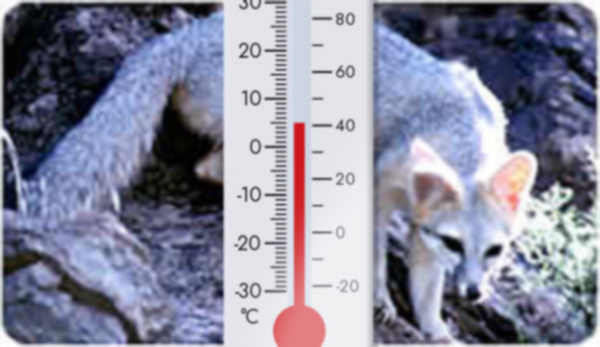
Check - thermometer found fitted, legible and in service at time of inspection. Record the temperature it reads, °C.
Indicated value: 5 °C
